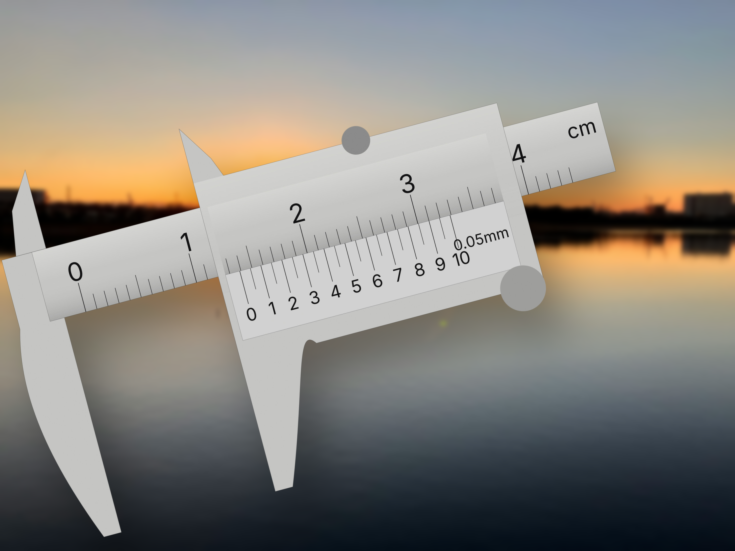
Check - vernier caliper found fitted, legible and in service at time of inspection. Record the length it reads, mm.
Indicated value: 13.9 mm
